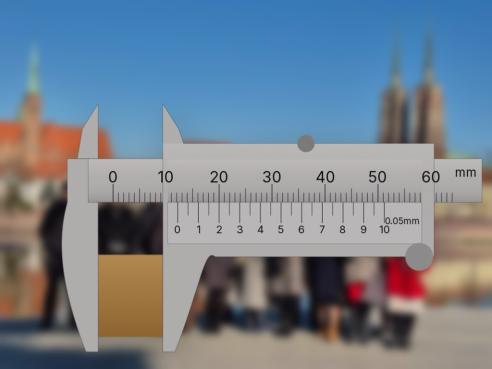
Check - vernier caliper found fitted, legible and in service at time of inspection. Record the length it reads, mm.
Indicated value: 12.2 mm
